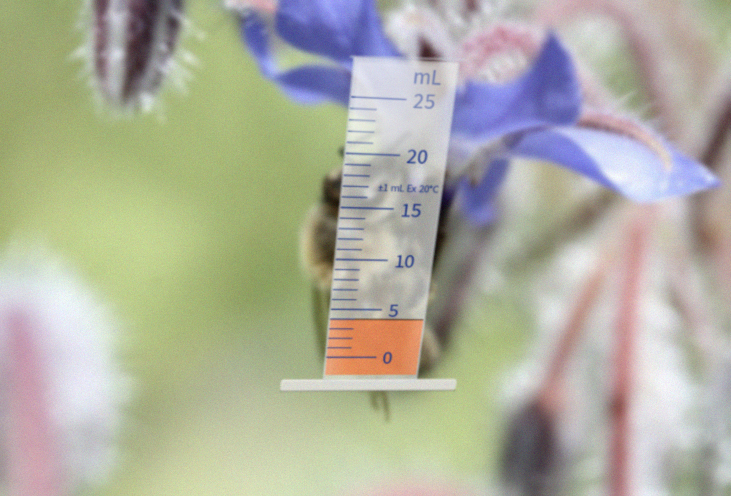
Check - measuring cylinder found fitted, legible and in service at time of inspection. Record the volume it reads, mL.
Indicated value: 4 mL
